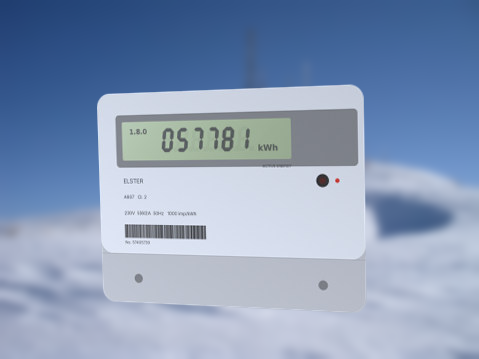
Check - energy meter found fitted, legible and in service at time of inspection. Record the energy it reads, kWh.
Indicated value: 57781 kWh
